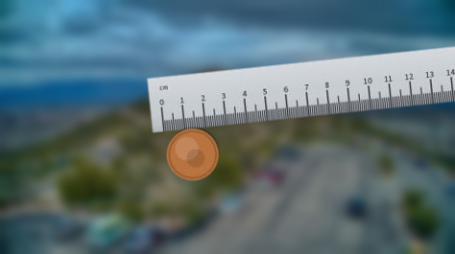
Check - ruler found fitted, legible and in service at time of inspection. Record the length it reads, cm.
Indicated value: 2.5 cm
